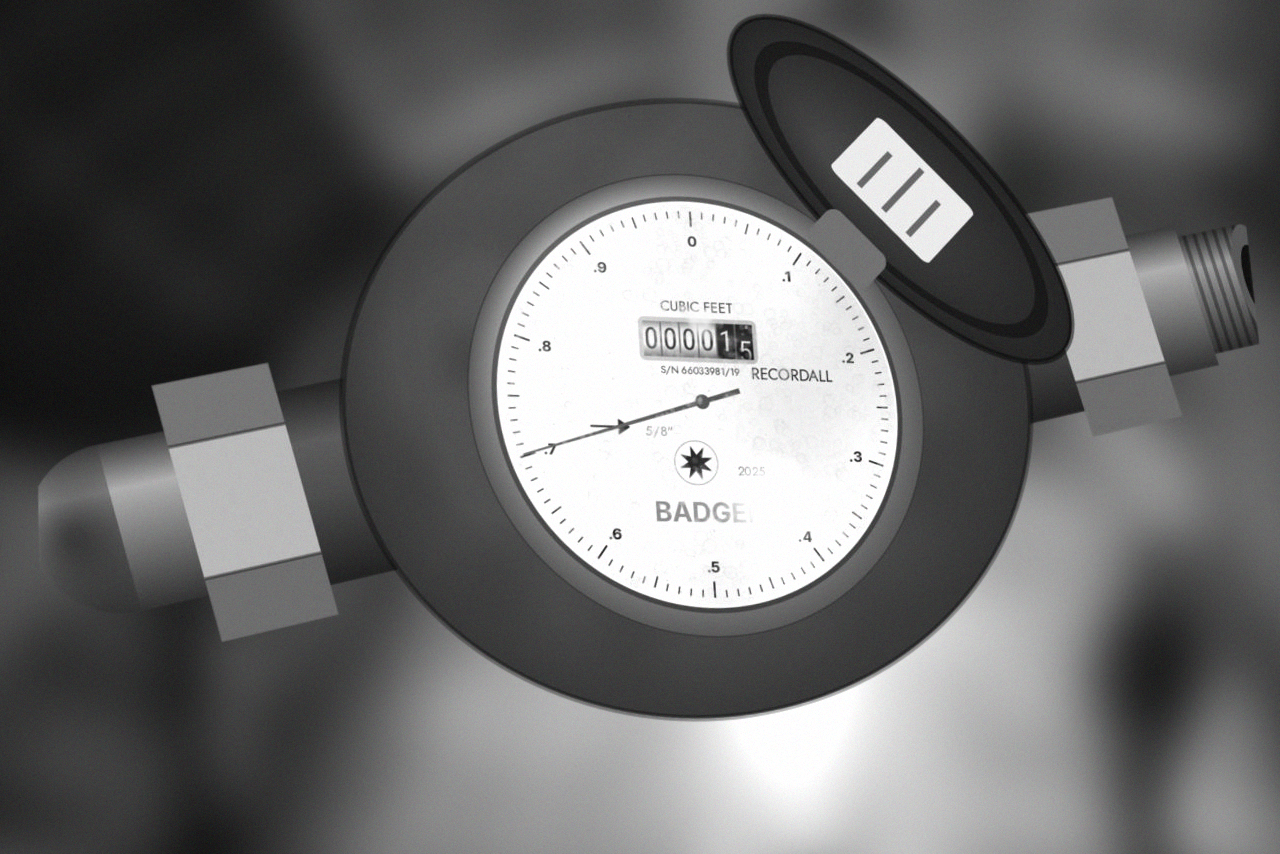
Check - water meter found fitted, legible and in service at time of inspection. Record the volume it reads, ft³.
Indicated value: 14.70 ft³
